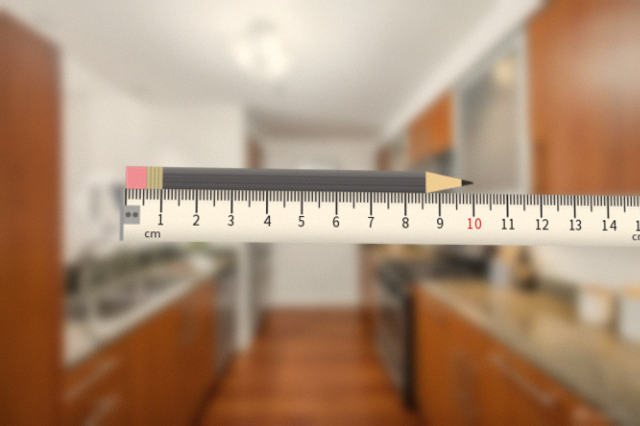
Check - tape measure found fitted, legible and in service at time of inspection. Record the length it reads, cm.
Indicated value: 10 cm
